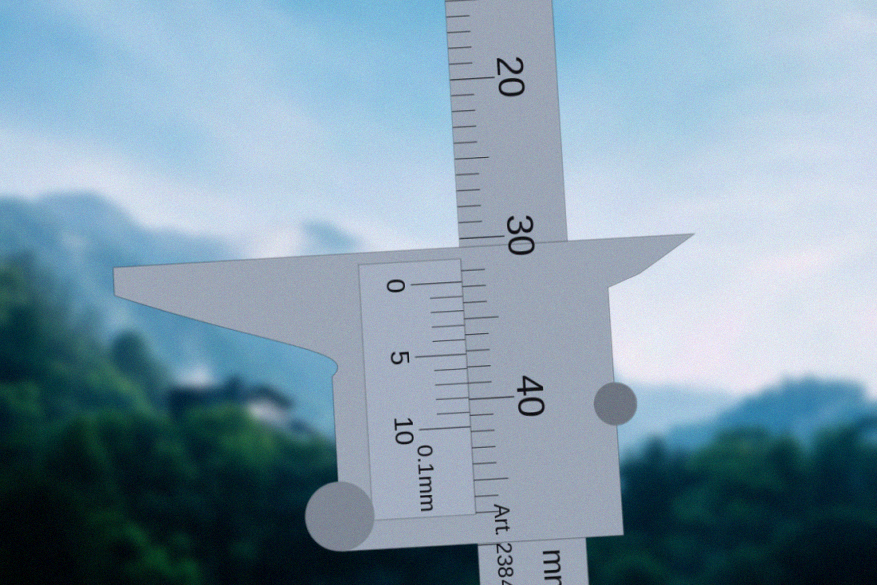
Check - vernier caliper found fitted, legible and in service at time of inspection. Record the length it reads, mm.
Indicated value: 32.7 mm
